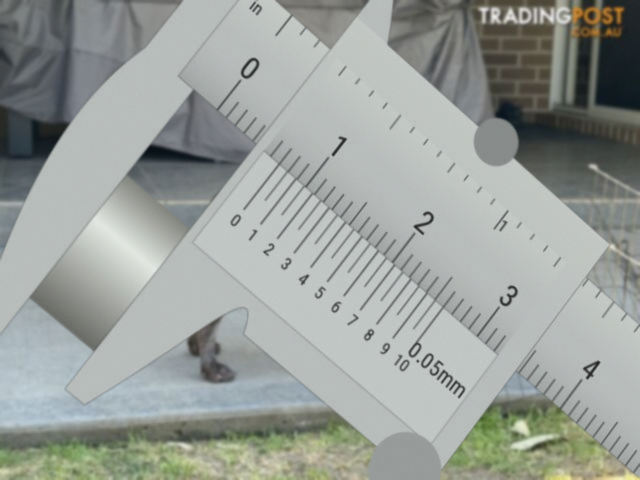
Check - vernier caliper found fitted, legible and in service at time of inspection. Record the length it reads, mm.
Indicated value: 7.0 mm
